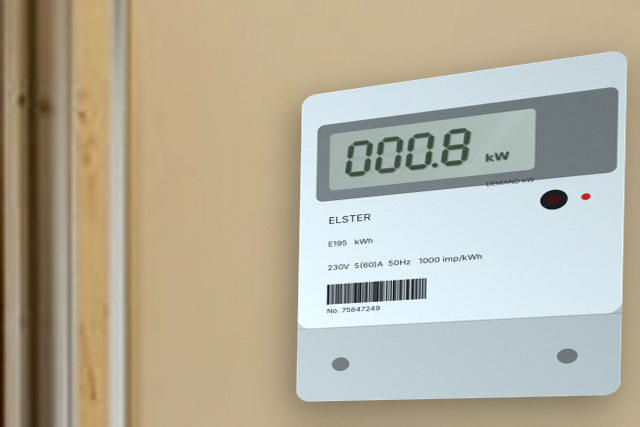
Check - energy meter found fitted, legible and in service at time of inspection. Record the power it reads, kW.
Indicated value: 0.8 kW
